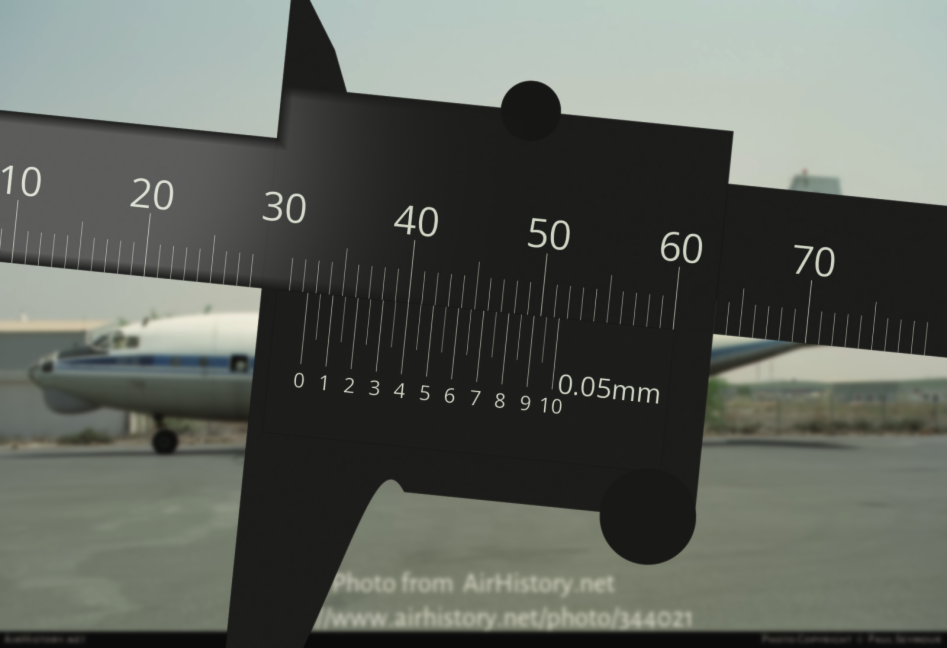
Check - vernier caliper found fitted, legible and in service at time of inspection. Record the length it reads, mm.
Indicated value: 32.4 mm
